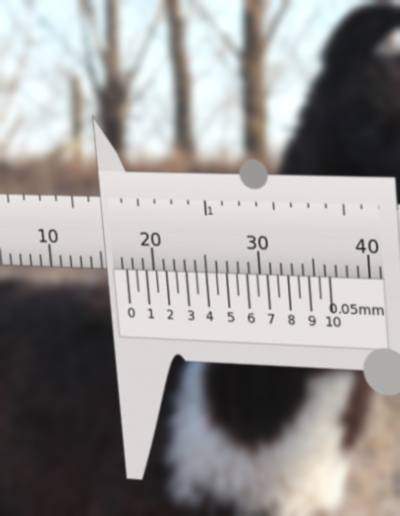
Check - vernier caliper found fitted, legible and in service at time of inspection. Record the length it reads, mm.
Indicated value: 17.4 mm
